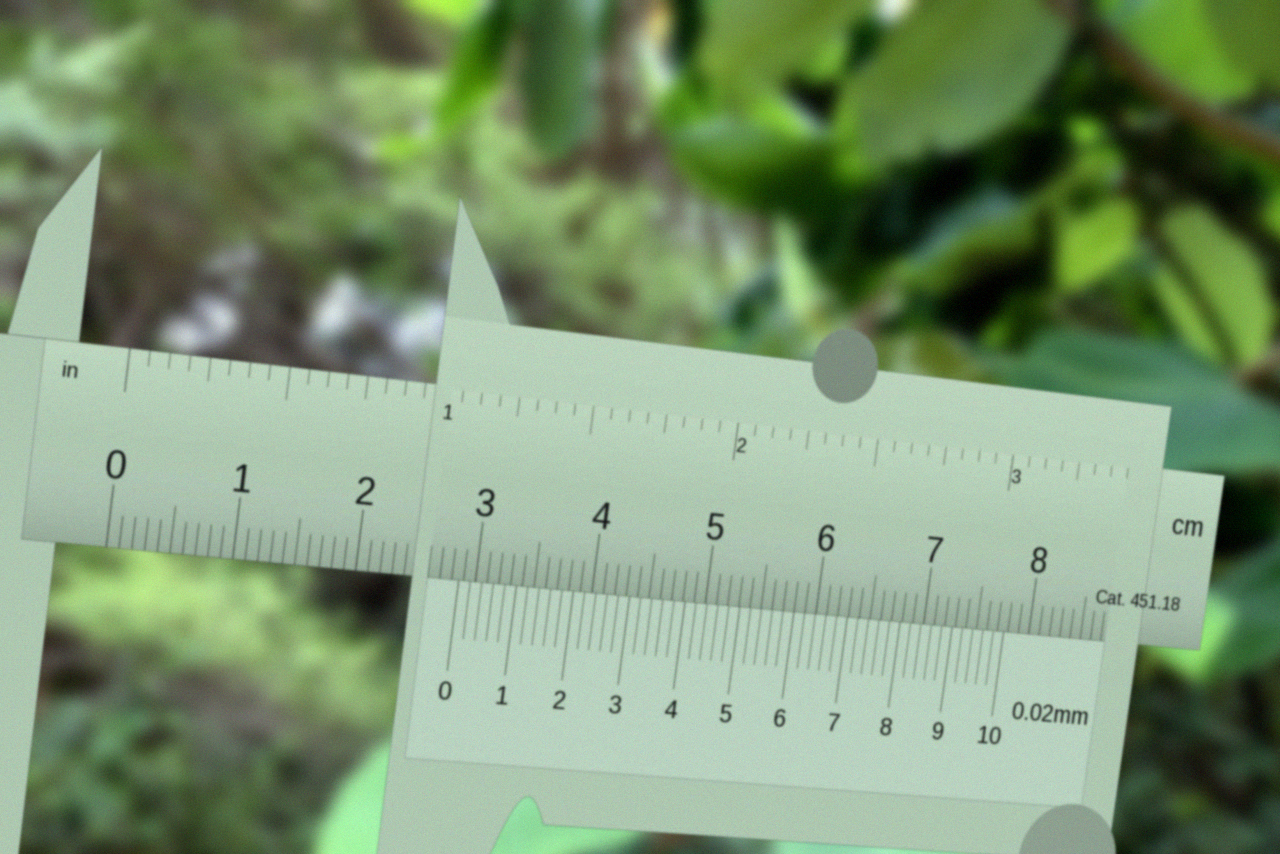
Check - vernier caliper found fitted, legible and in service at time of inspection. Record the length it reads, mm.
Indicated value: 28.6 mm
